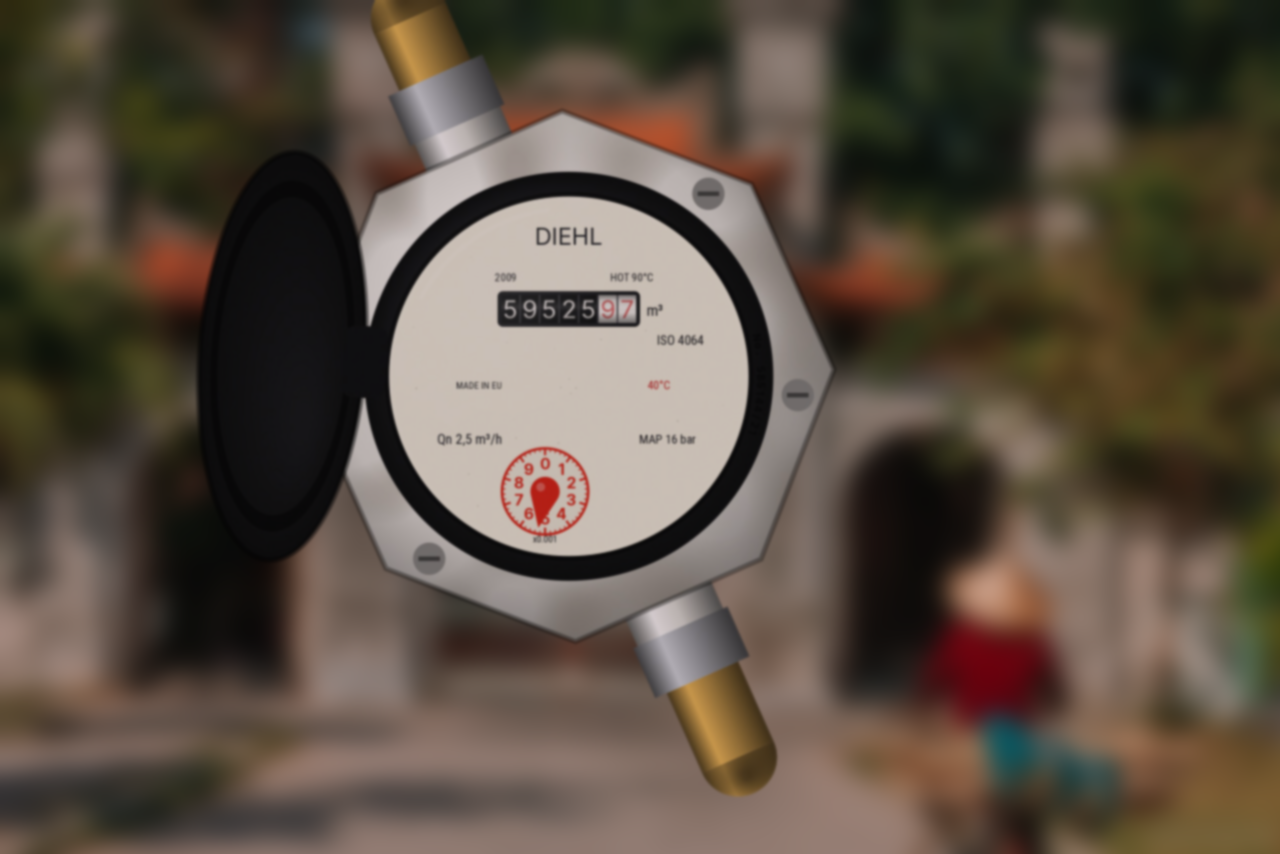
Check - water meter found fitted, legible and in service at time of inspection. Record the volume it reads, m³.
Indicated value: 59525.975 m³
